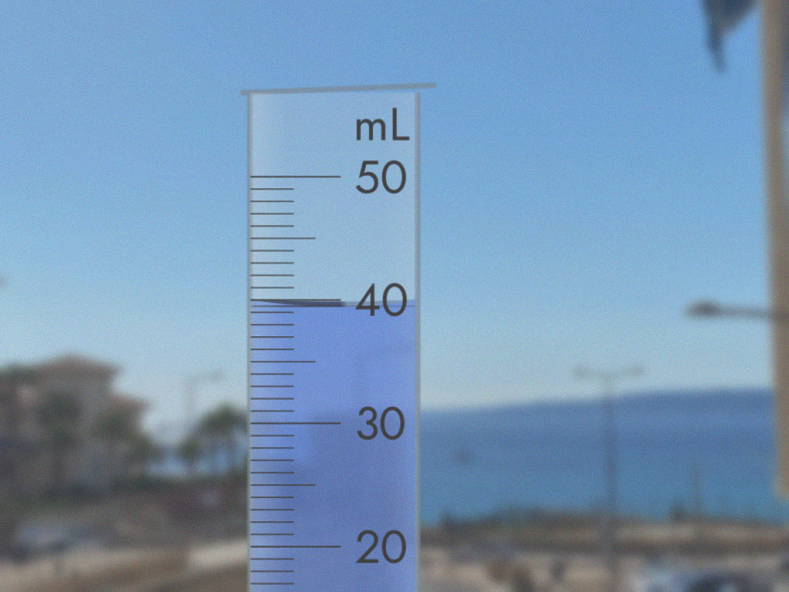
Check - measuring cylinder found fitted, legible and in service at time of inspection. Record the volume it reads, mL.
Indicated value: 39.5 mL
